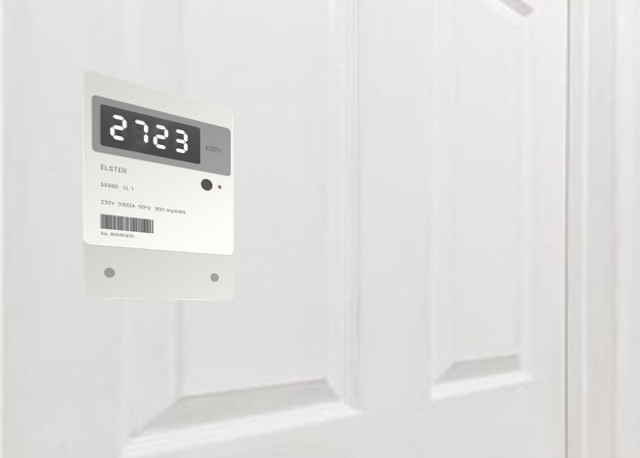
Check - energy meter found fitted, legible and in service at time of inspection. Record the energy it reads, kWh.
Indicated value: 2723 kWh
